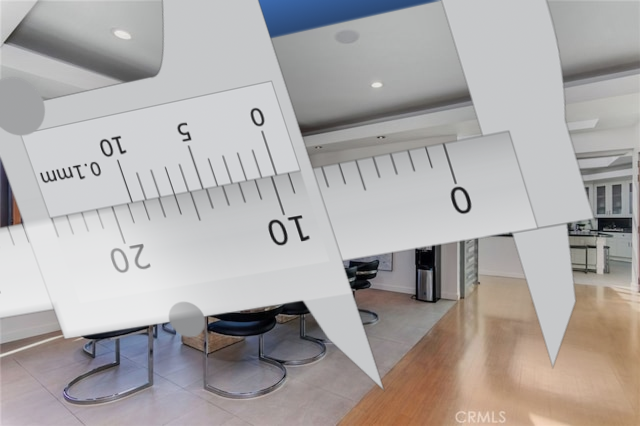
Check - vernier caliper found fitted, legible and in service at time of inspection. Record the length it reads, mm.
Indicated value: 9.7 mm
